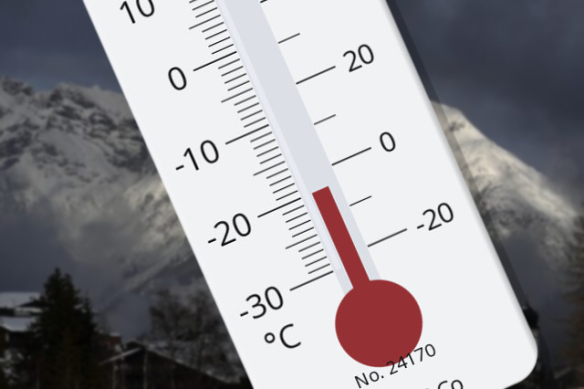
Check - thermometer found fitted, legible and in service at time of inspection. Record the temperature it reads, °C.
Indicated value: -20 °C
